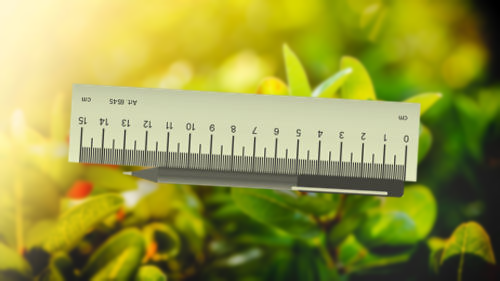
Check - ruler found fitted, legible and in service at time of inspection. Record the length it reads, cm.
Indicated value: 13 cm
